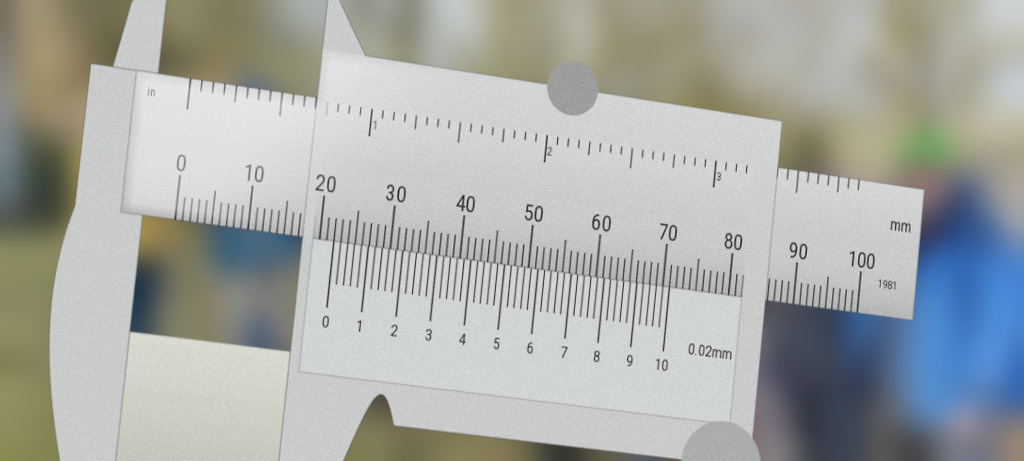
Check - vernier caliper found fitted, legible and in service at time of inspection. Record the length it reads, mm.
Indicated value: 22.0 mm
